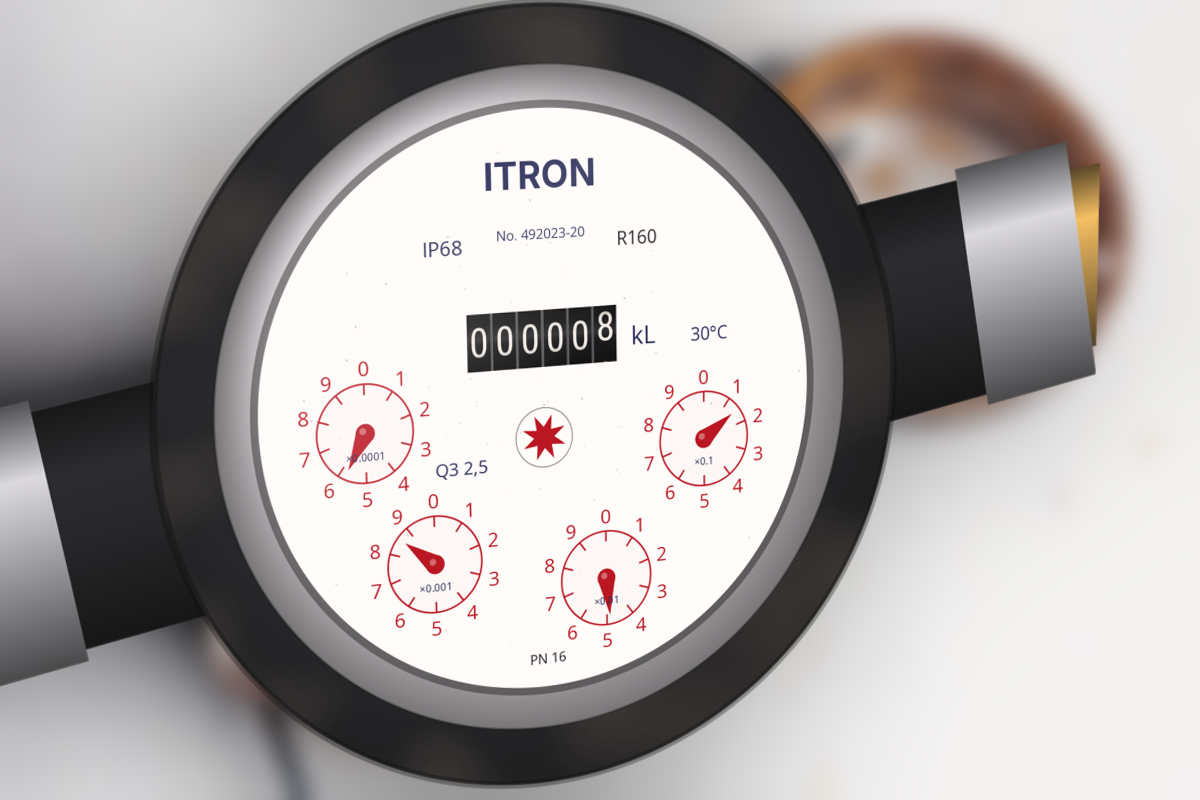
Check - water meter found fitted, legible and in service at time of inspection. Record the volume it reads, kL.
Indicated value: 8.1485 kL
